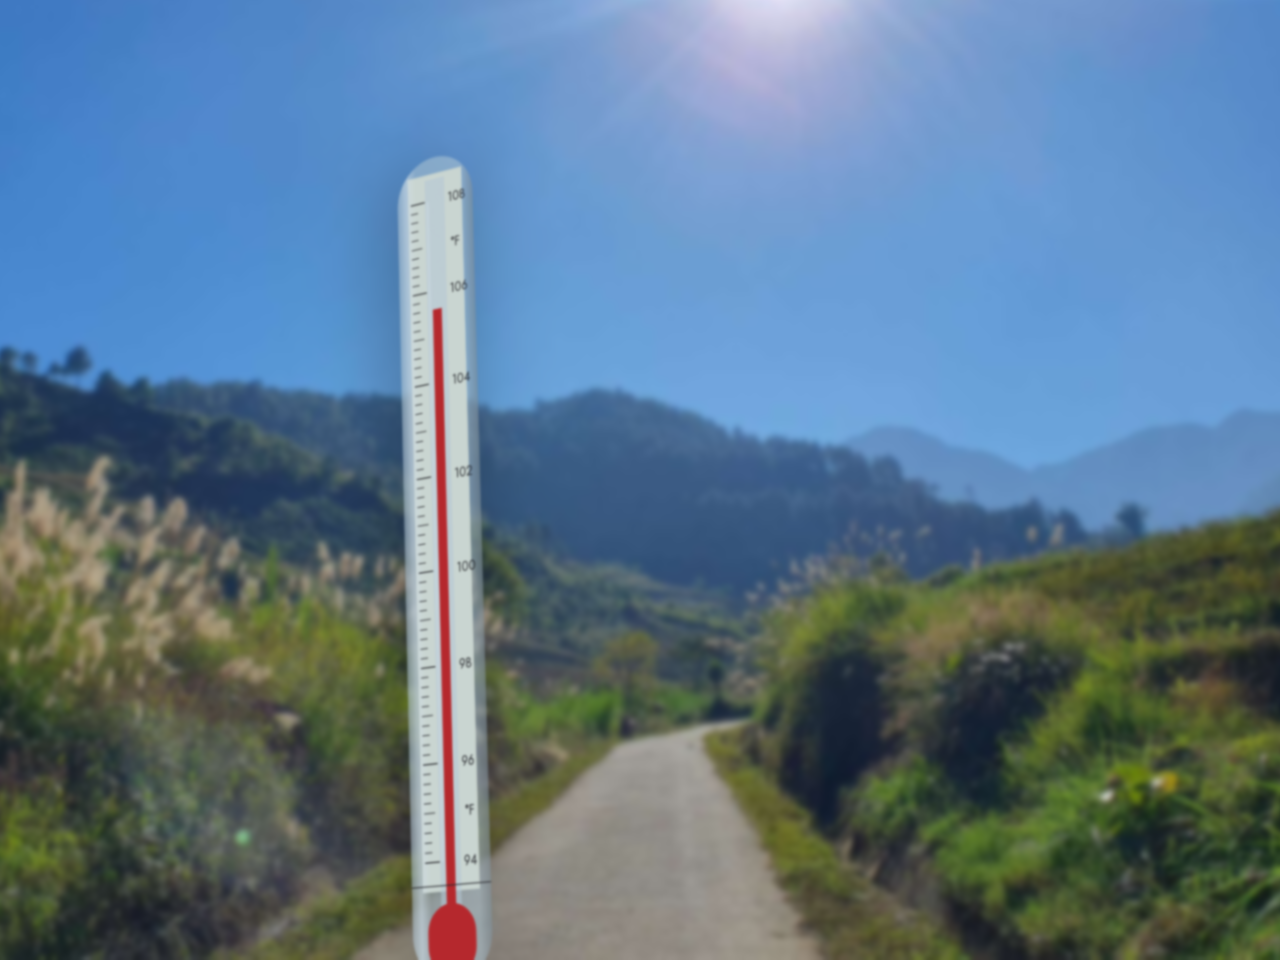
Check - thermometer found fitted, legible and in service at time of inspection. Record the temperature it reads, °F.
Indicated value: 105.6 °F
